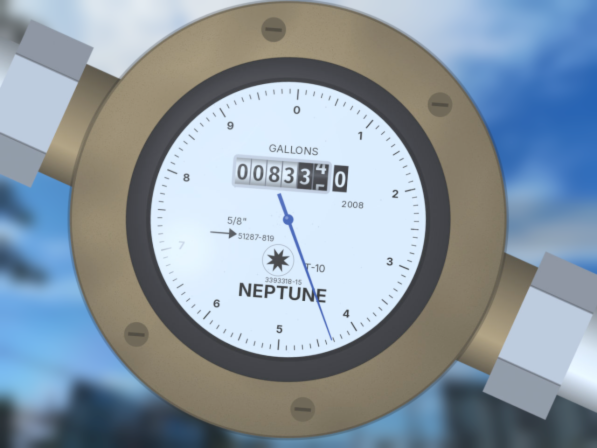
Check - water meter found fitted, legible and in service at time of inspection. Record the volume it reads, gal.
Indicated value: 83344.3 gal
